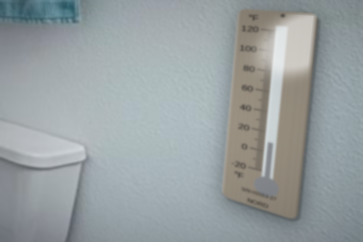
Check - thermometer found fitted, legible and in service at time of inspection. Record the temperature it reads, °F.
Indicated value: 10 °F
